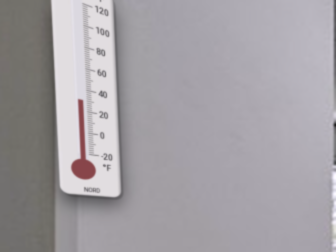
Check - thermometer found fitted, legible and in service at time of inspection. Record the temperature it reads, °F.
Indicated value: 30 °F
